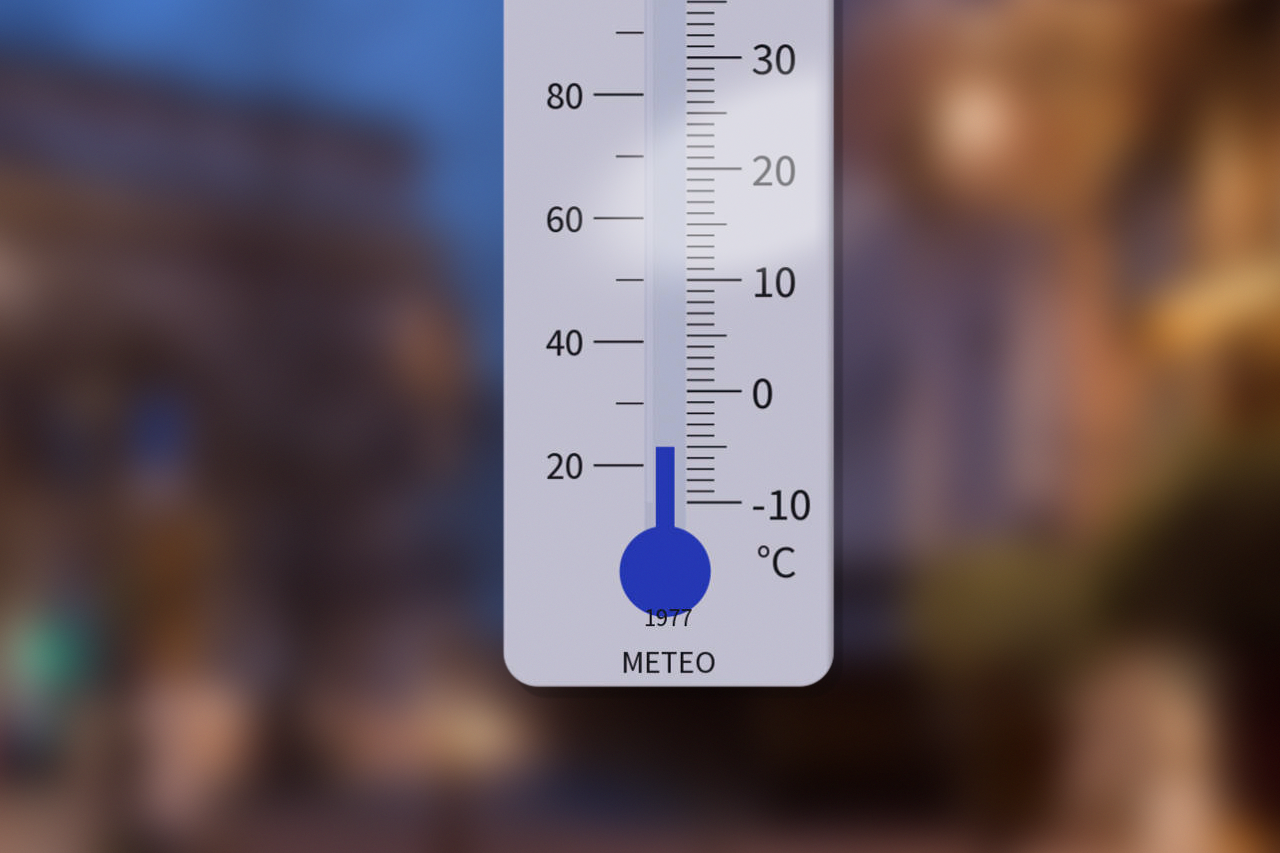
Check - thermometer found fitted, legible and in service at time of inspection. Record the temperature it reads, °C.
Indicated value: -5 °C
